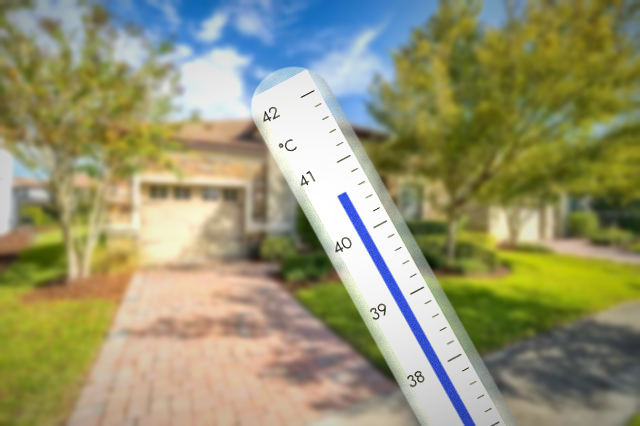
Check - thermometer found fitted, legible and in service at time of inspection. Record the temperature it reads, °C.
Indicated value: 40.6 °C
